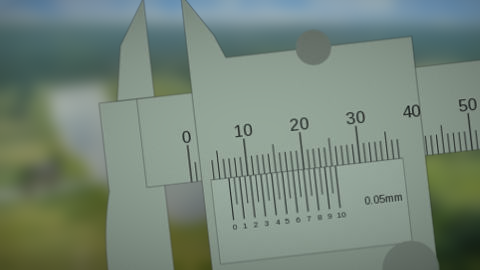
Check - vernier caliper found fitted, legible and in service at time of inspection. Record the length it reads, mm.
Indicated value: 6.6 mm
